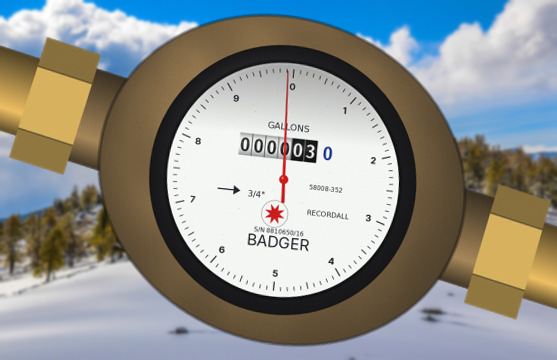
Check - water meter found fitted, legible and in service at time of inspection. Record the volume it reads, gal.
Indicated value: 29.9 gal
